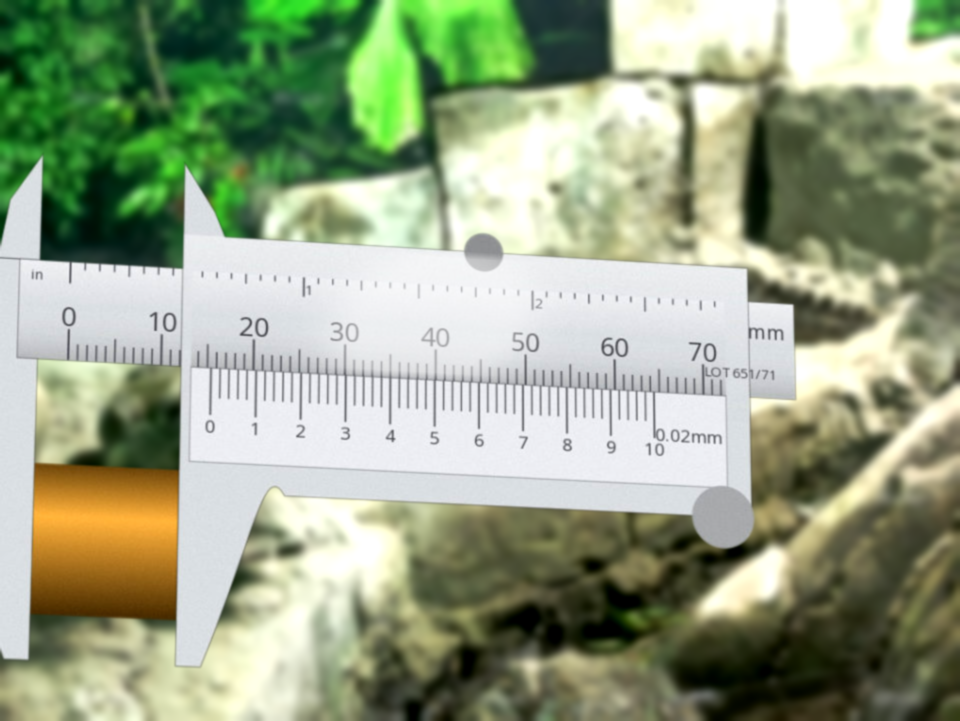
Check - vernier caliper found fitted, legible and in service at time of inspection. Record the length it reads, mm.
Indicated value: 15.4 mm
